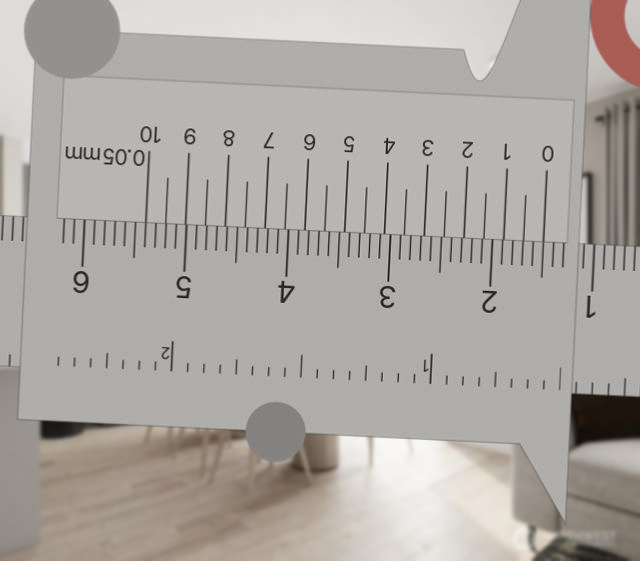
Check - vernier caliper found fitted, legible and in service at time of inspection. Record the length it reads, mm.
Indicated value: 15.0 mm
